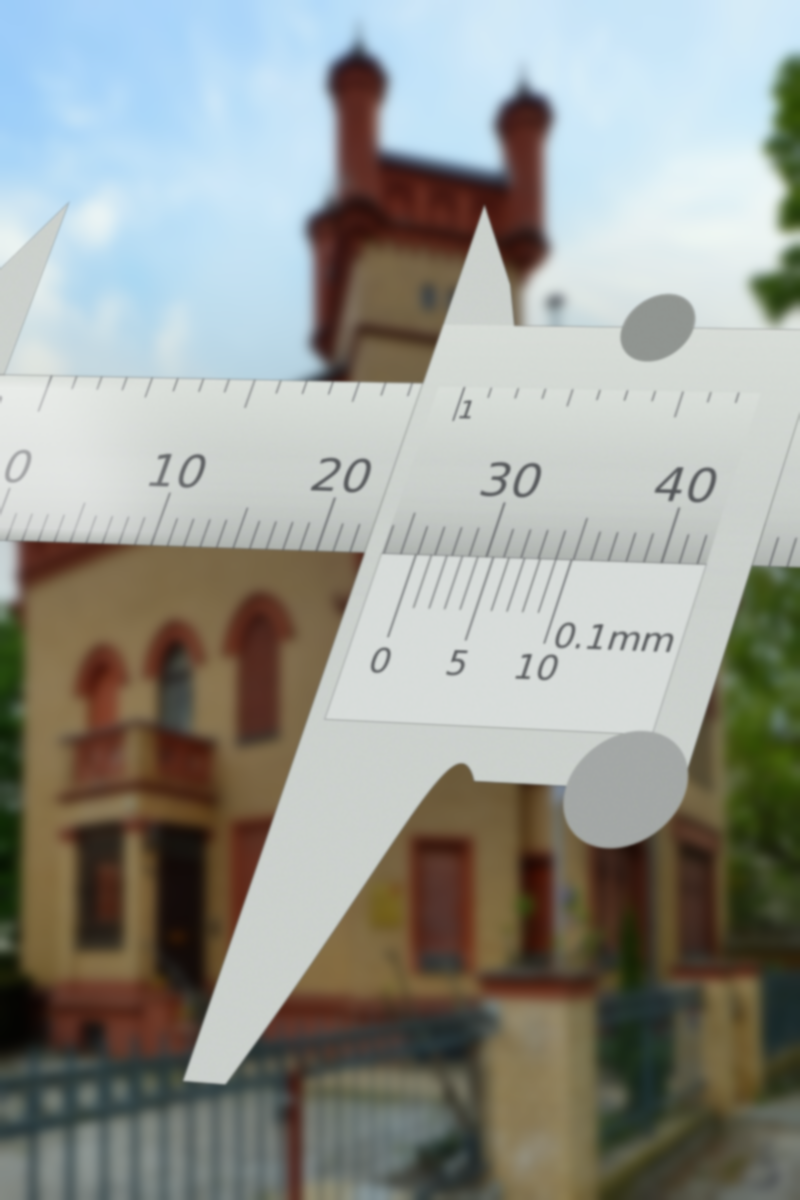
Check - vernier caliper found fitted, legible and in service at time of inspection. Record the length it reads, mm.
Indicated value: 25.9 mm
